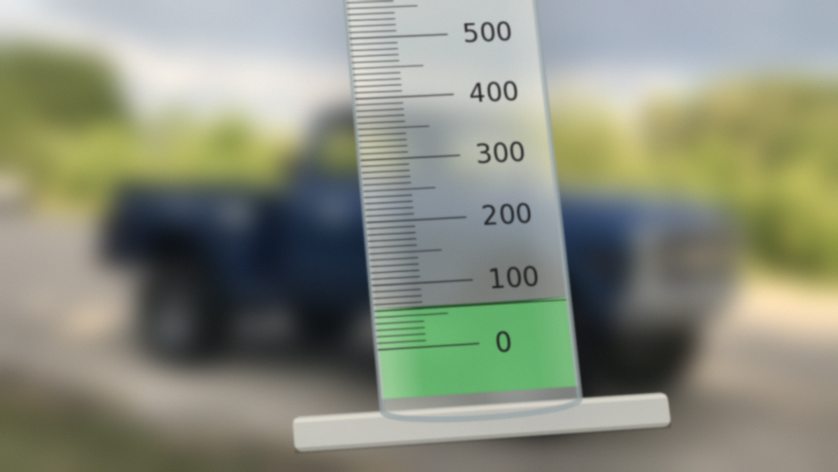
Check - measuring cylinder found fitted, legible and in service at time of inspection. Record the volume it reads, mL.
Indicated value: 60 mL
